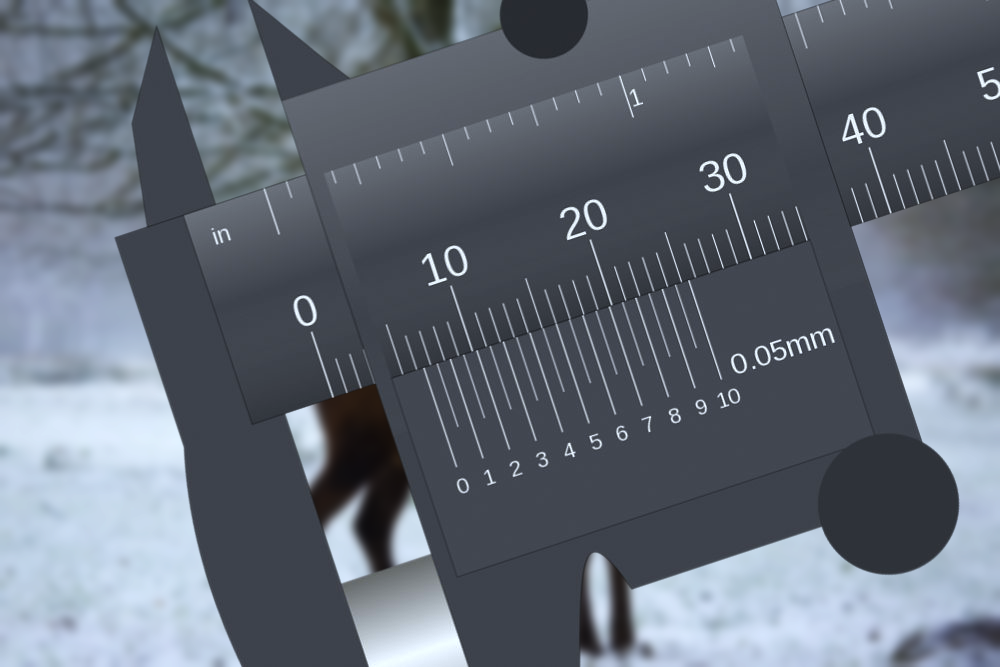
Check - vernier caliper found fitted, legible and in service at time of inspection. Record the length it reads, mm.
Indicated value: 6.5 mm
